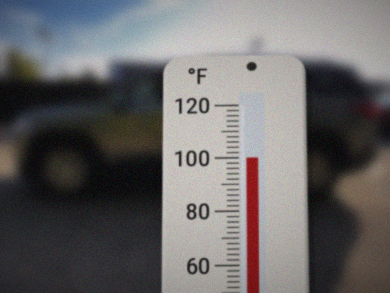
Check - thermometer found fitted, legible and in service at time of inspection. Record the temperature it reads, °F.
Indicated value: 100 °F
